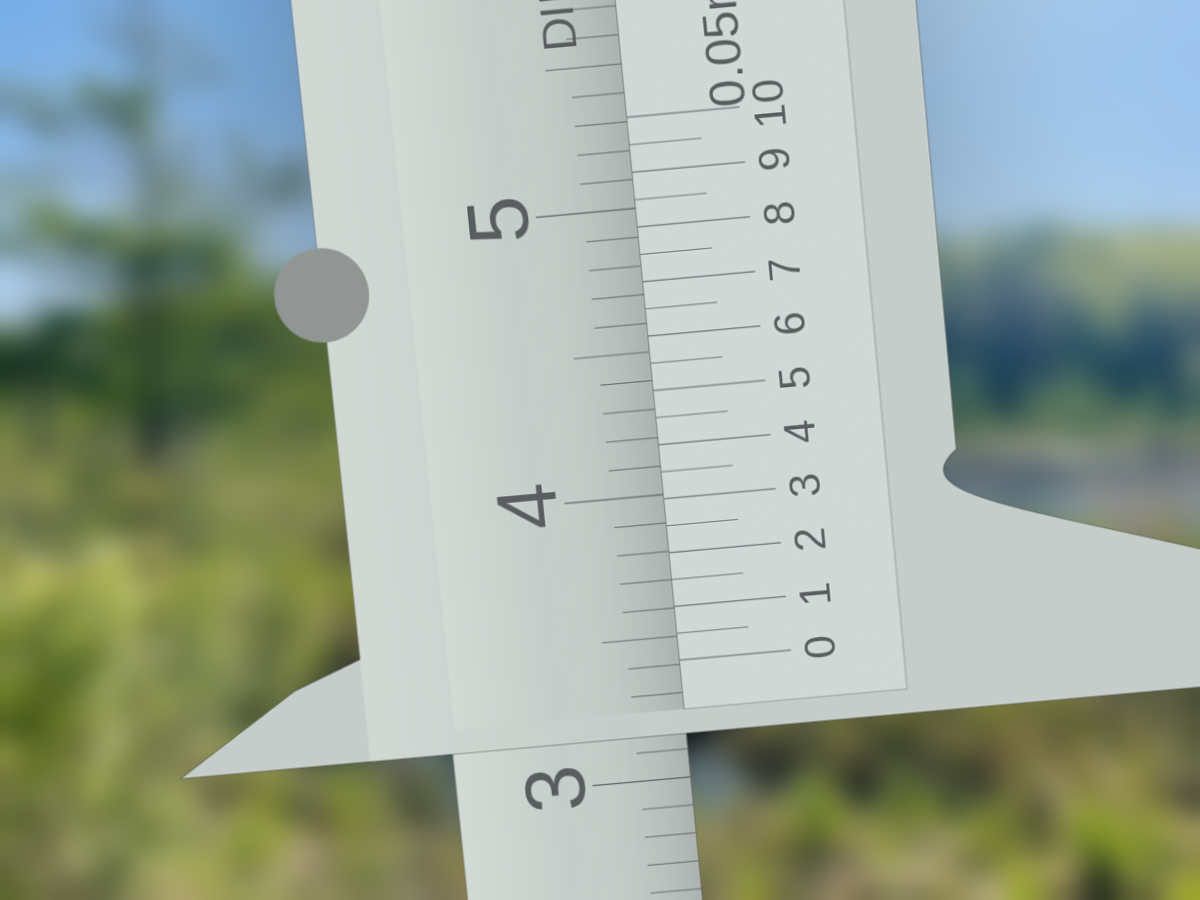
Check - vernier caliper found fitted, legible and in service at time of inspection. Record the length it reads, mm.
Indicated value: 34.15 mm
